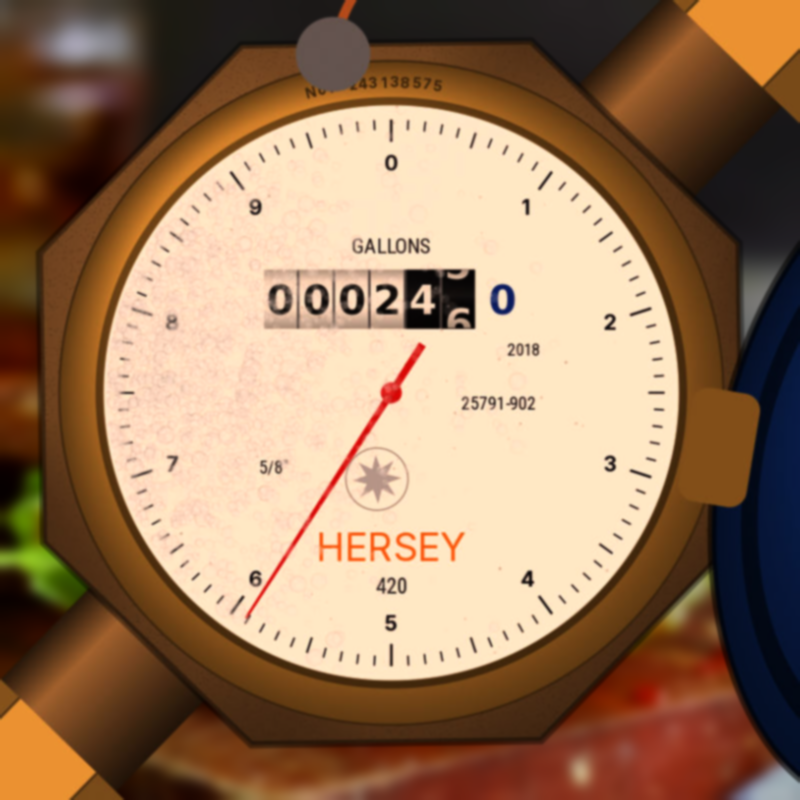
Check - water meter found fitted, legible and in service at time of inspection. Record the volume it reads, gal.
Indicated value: 2455.9 gal
